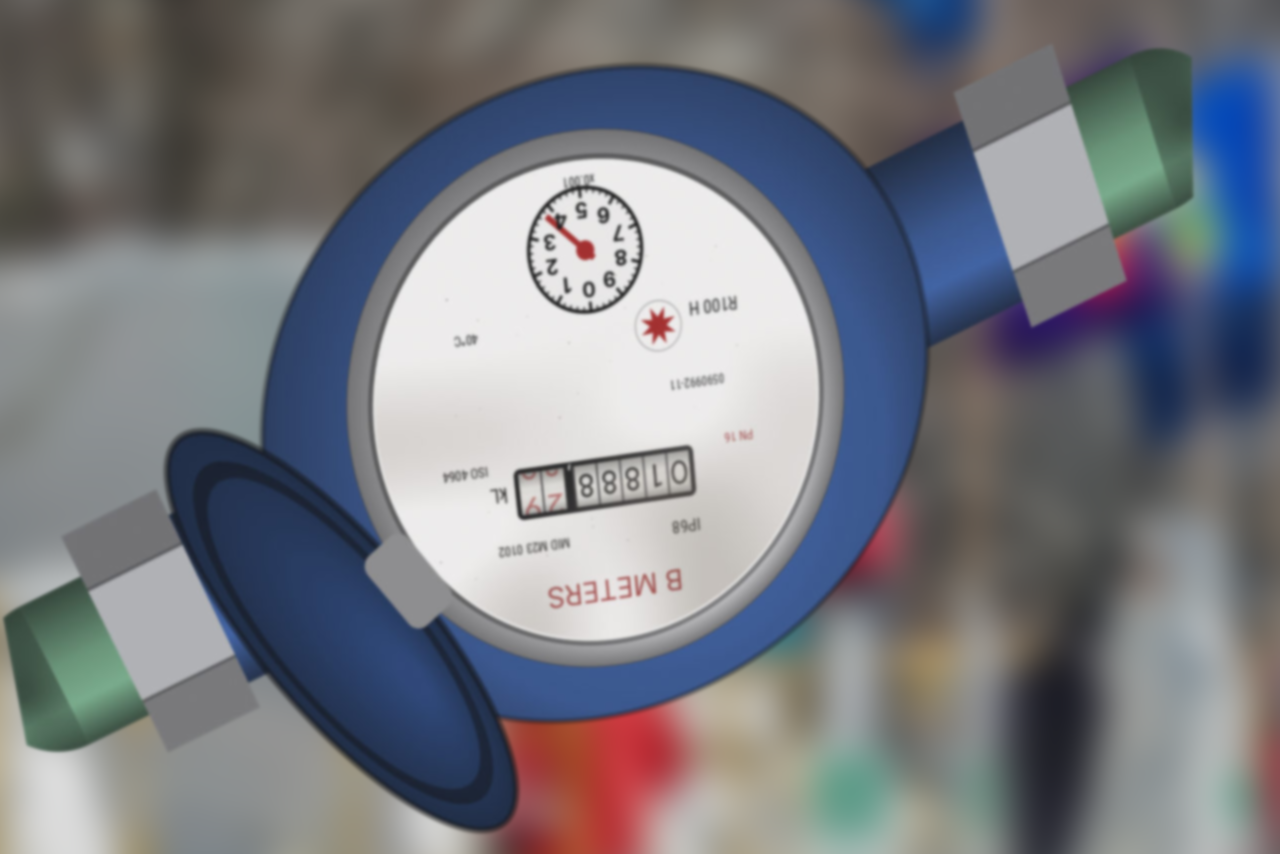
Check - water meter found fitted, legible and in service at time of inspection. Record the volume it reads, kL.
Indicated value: 1888.293 kL
